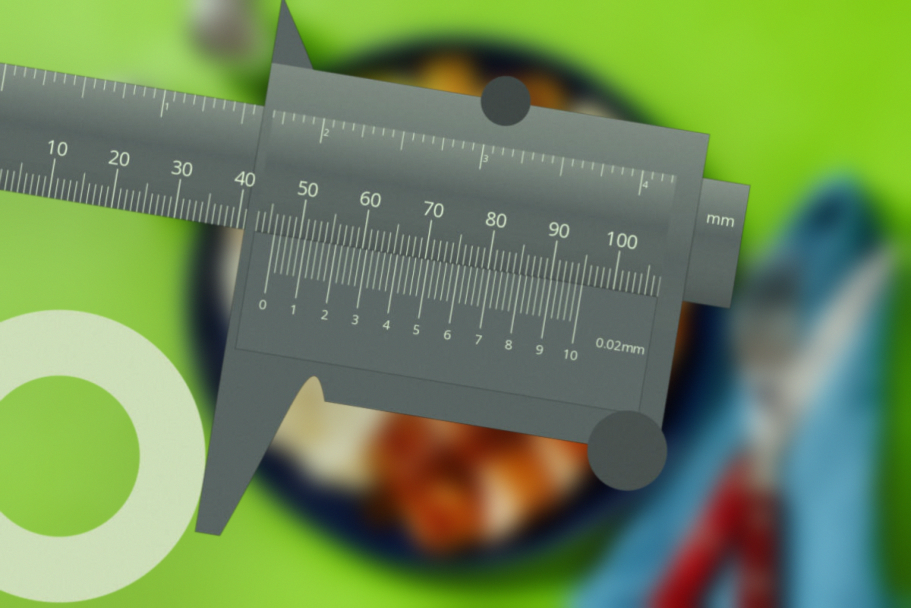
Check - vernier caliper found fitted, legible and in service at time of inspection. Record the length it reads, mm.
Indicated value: 46.0 mm
